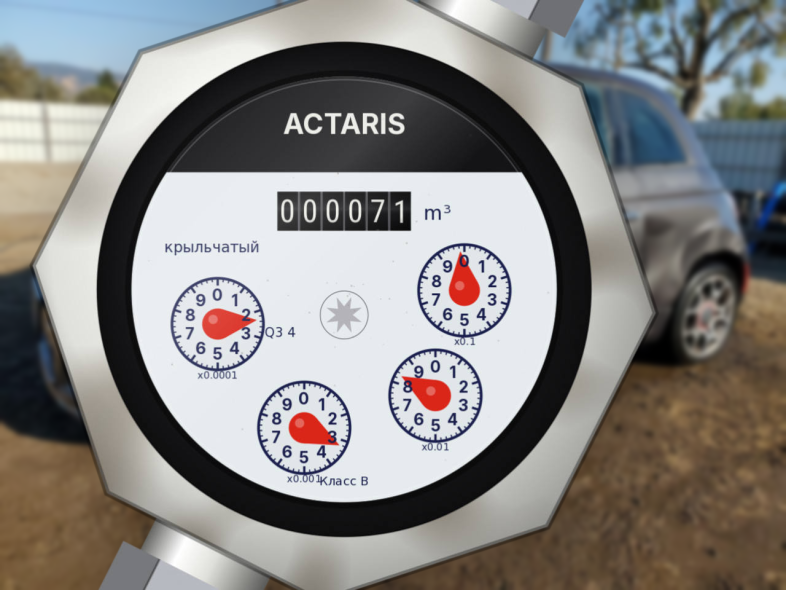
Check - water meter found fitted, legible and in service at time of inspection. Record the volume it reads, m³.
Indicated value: 70.9832 m³
